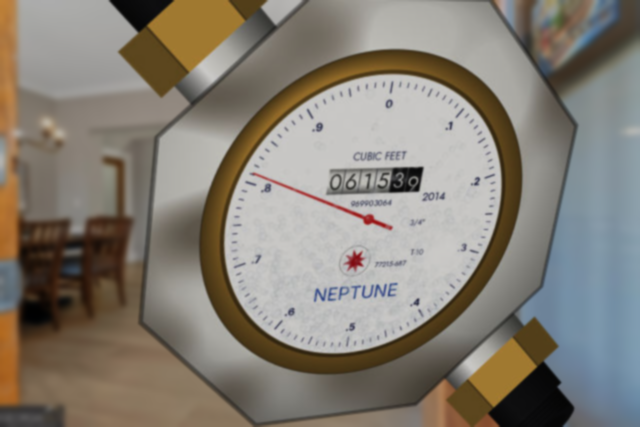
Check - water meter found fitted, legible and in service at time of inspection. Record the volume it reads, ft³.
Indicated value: 61538.81 ft³
